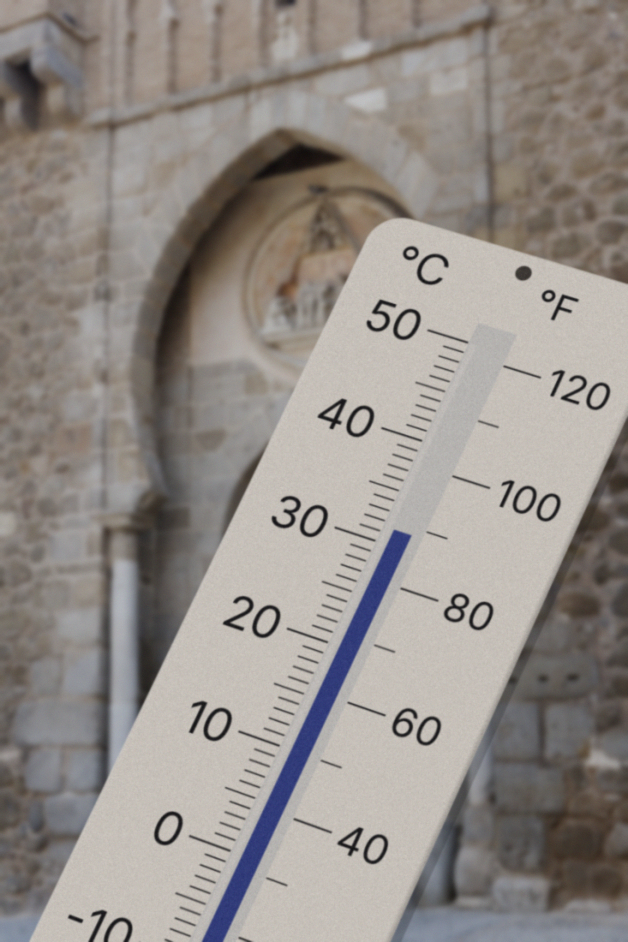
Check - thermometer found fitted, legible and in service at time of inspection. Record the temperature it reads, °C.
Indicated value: 31.5 °C
